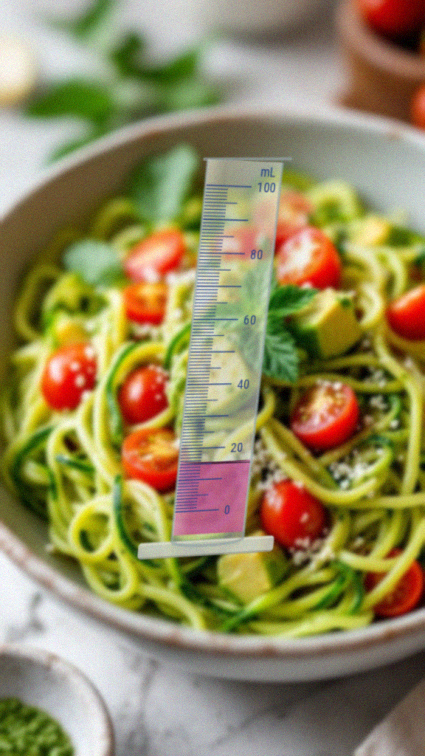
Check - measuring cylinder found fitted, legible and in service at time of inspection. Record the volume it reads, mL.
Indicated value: 15 mL
